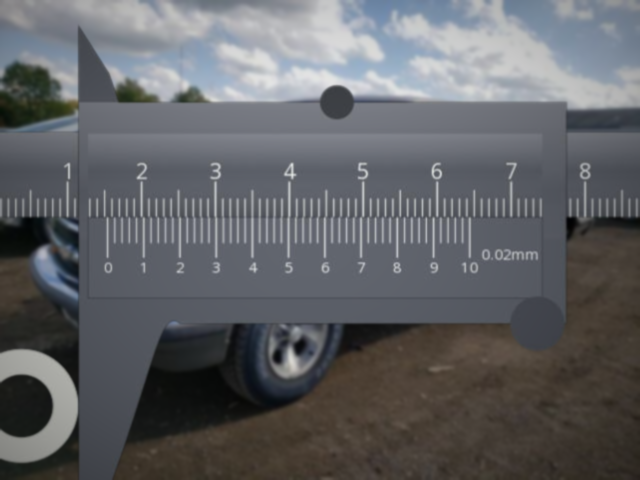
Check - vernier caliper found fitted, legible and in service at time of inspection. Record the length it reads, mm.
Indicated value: 15.4 mm
